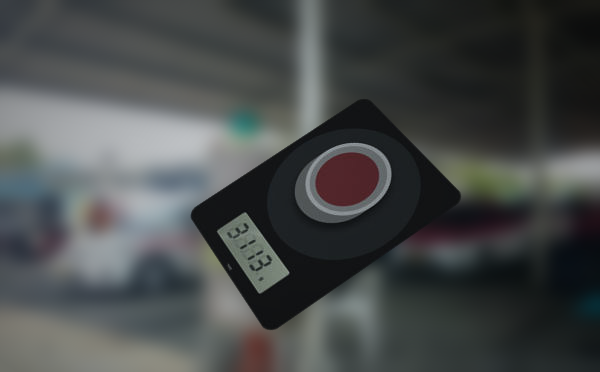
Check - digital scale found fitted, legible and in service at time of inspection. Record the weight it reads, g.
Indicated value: 3113 g
